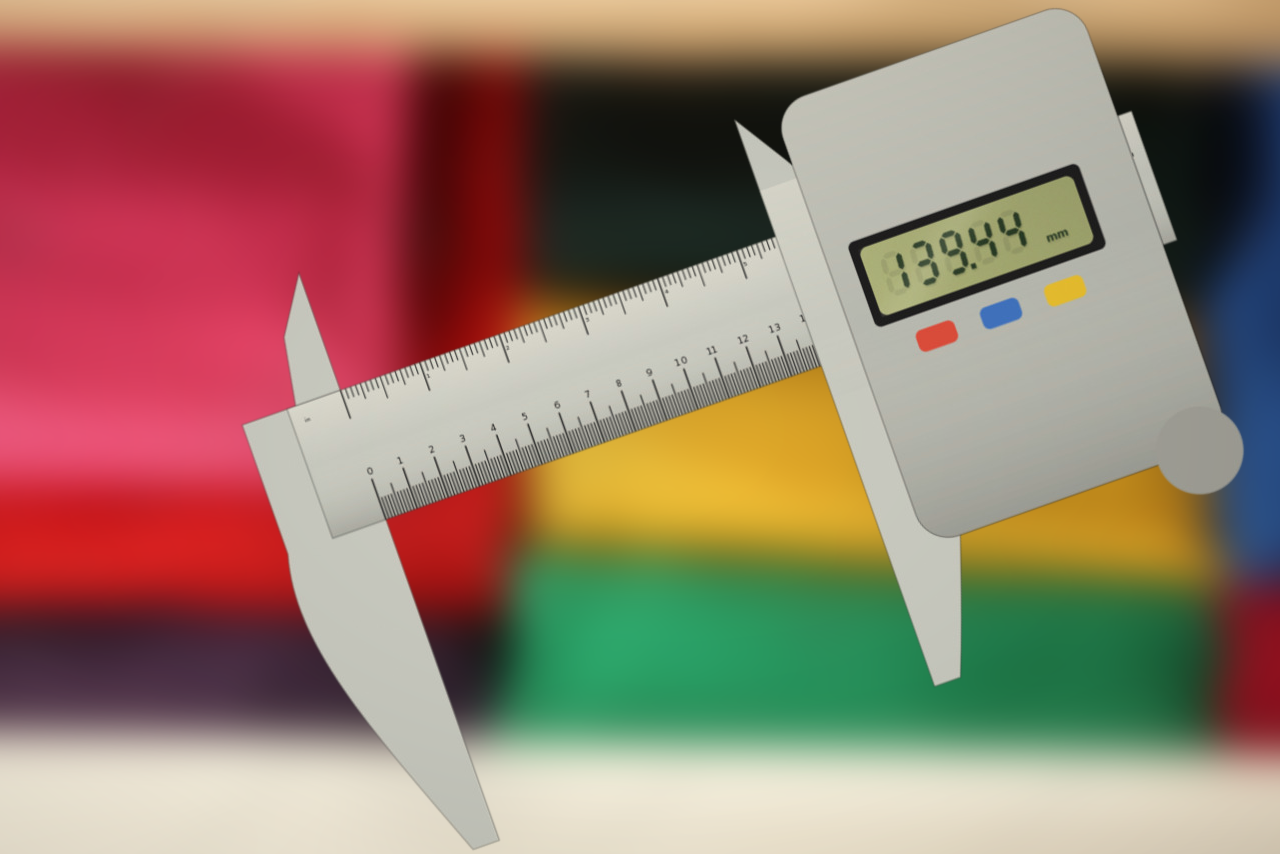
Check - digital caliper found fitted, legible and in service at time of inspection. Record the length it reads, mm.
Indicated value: 139.44 mm
